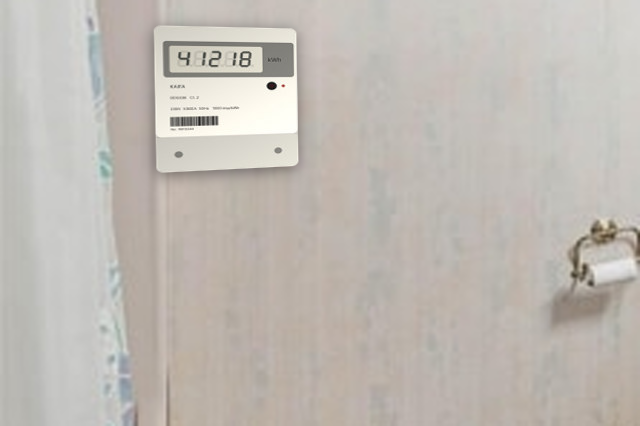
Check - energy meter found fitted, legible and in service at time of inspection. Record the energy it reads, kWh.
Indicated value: 41218 kWh
